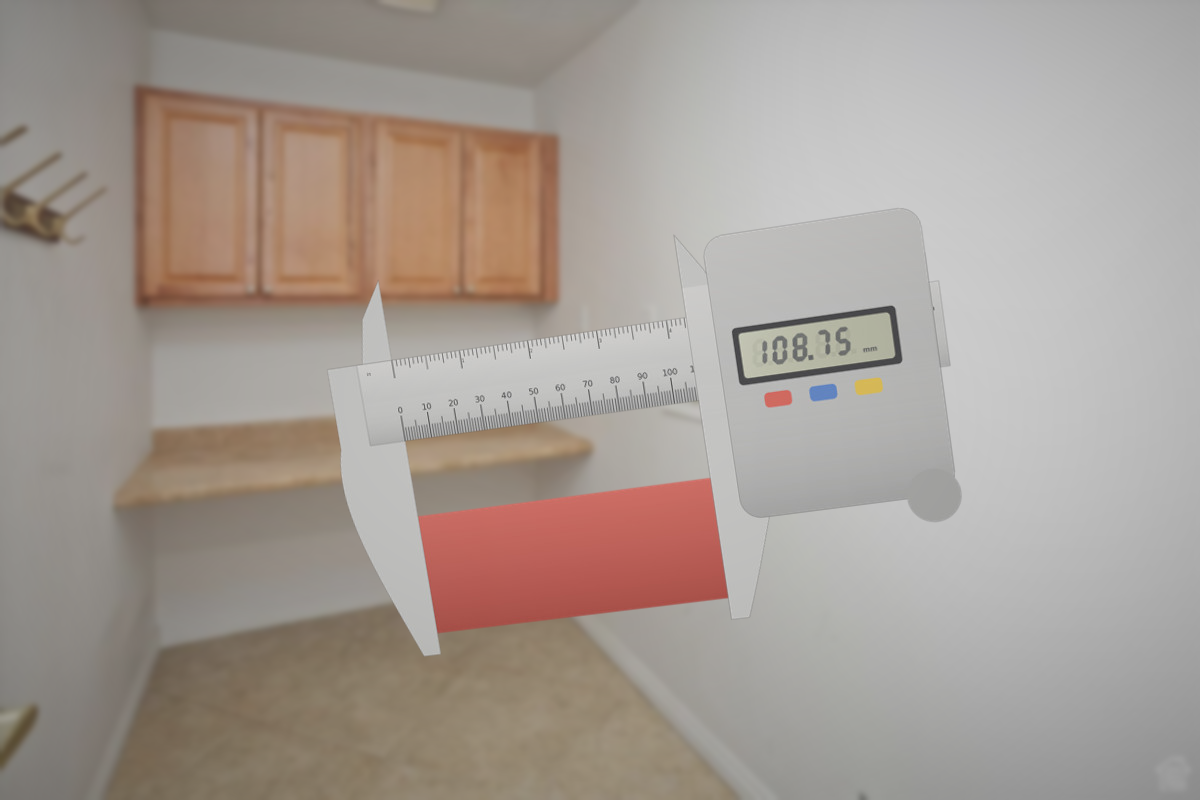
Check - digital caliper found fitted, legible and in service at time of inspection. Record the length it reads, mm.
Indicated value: 108.75 mm
